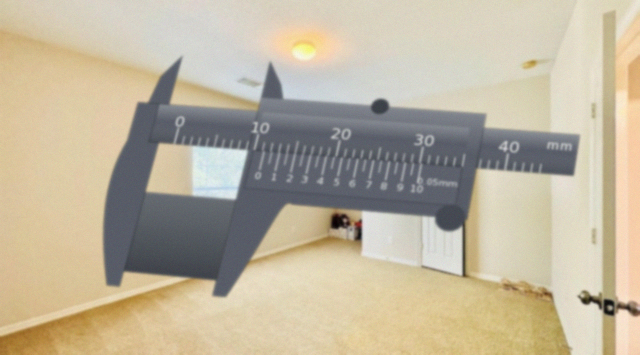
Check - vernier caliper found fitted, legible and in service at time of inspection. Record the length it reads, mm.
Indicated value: 11.2 mm
